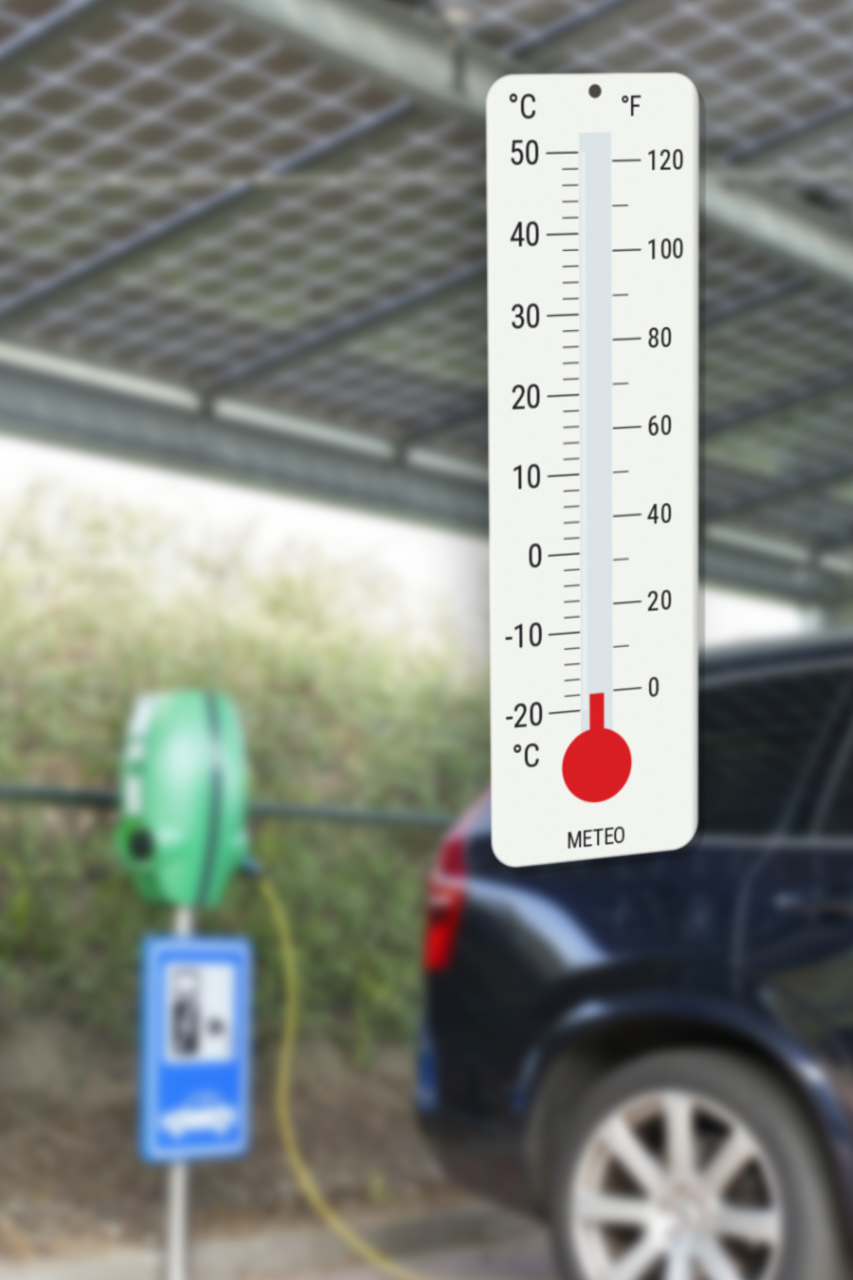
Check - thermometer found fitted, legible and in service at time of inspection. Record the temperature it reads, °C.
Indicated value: -18 °C
